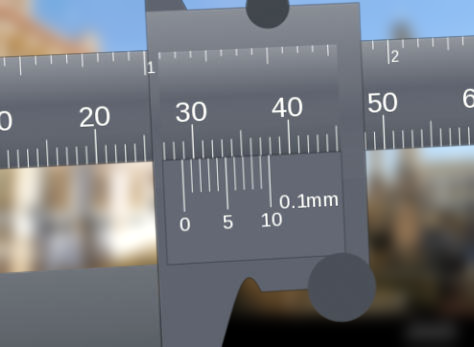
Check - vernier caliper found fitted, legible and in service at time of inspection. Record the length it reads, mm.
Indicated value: 28.8 mm
